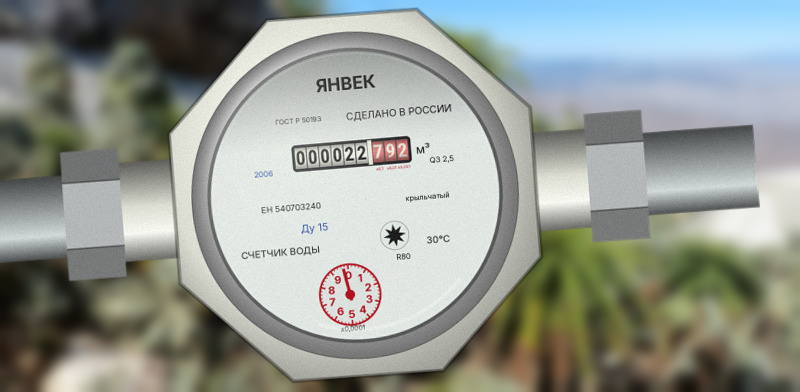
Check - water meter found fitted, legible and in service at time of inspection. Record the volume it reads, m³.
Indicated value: 22.7919 m³
